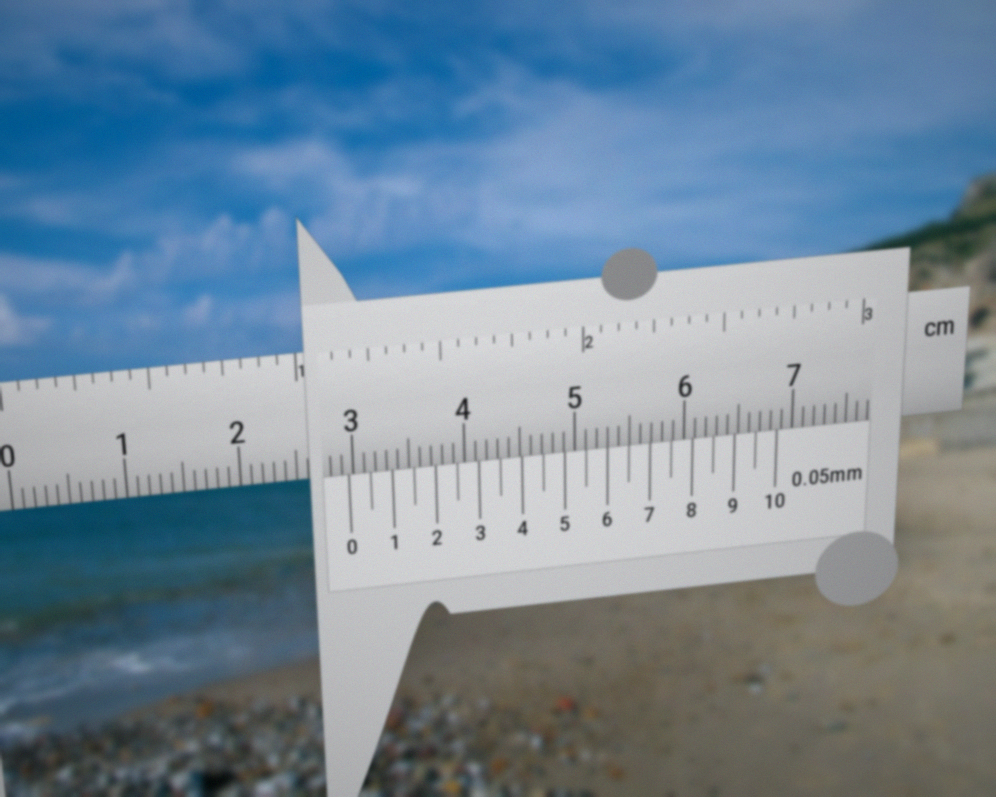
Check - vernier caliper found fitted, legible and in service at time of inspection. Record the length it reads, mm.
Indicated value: 29.6 mm
